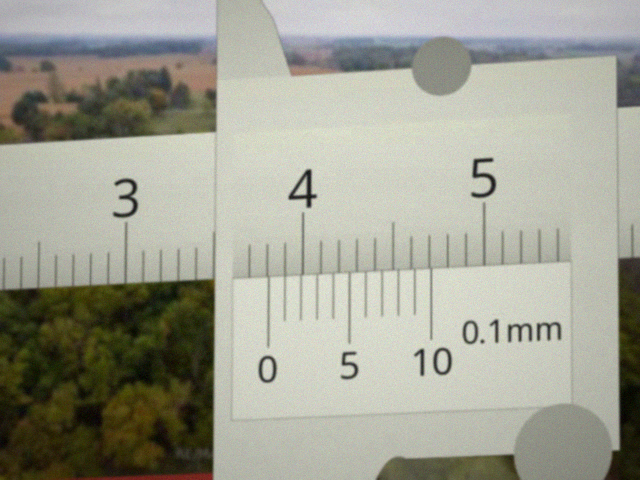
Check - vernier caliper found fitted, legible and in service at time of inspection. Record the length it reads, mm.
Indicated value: 38.1 mm
